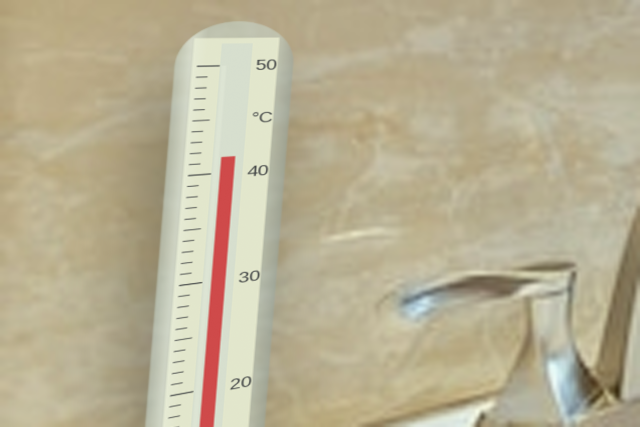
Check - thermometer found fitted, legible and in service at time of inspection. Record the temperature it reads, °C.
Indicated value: 41.5 °C
